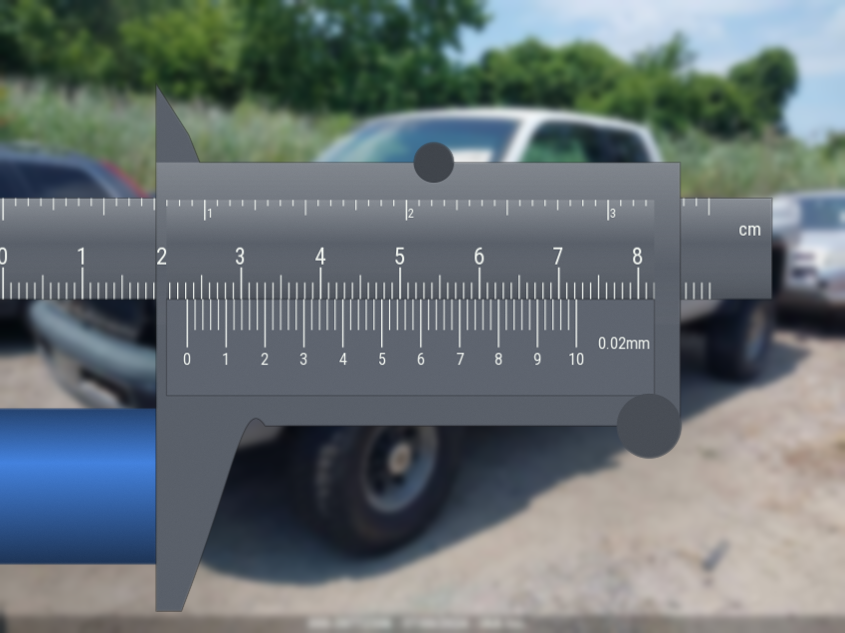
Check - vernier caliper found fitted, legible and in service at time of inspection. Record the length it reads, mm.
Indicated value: 23.2 mm
